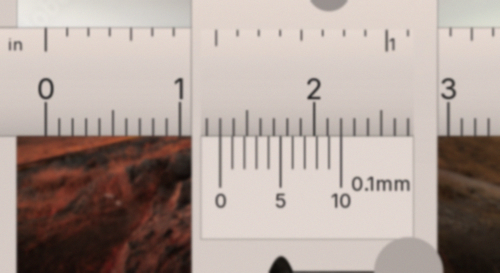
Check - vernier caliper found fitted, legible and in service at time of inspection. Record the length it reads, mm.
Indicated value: 13.0 mm
